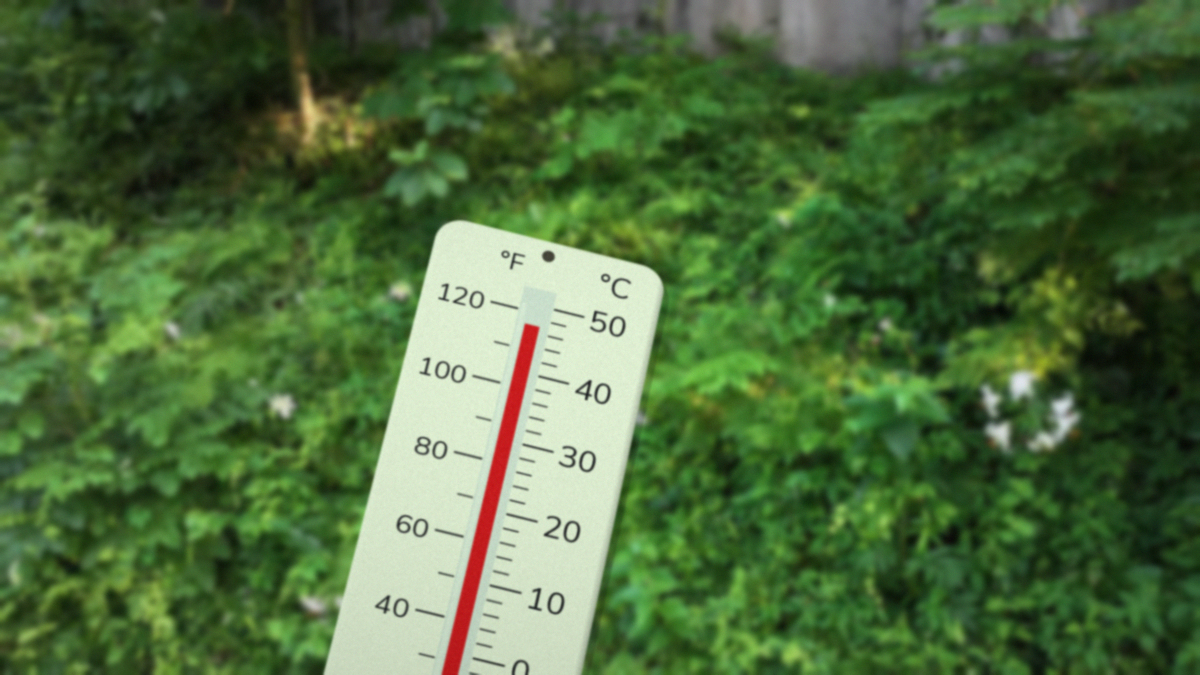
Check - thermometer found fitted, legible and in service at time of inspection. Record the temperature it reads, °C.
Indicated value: 47 °C
